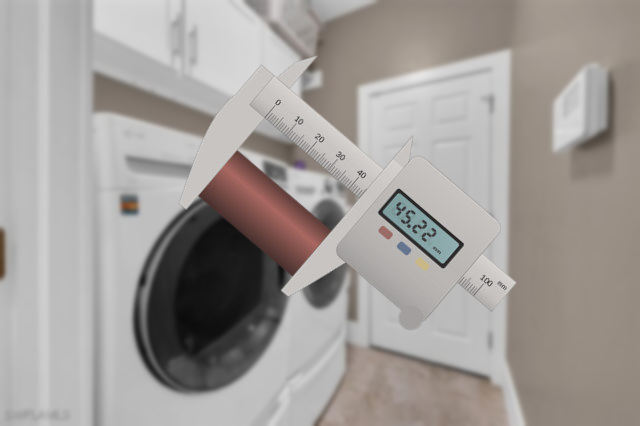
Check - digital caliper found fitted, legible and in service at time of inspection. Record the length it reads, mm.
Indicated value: 45.22 mm
